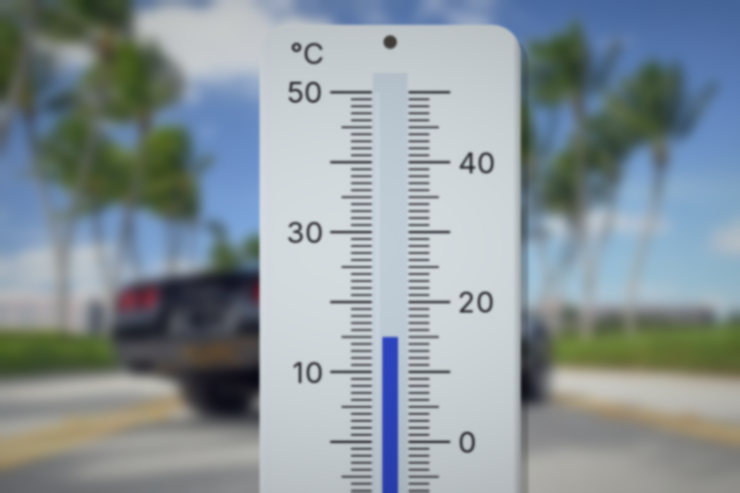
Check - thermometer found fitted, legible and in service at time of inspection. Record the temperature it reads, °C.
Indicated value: 15 °C
